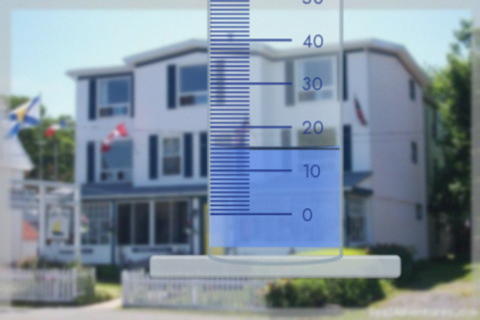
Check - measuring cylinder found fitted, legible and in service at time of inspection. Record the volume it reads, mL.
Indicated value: 15 mL
